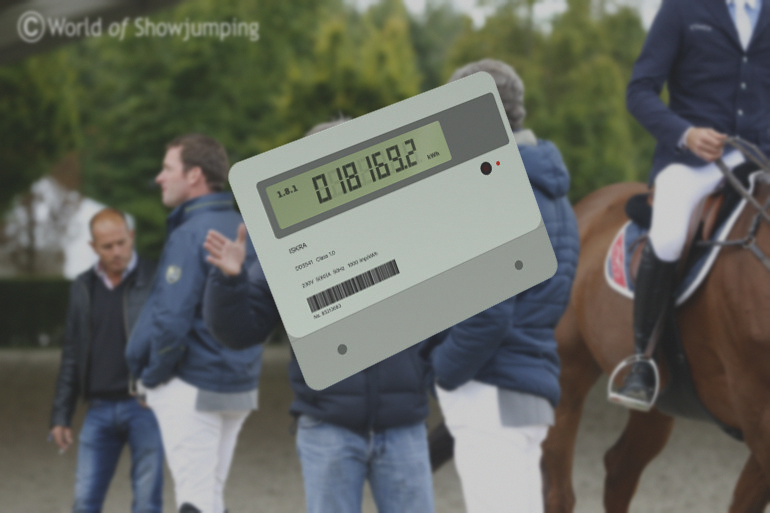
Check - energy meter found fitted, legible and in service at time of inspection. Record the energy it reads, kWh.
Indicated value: 18169.2 kWh
